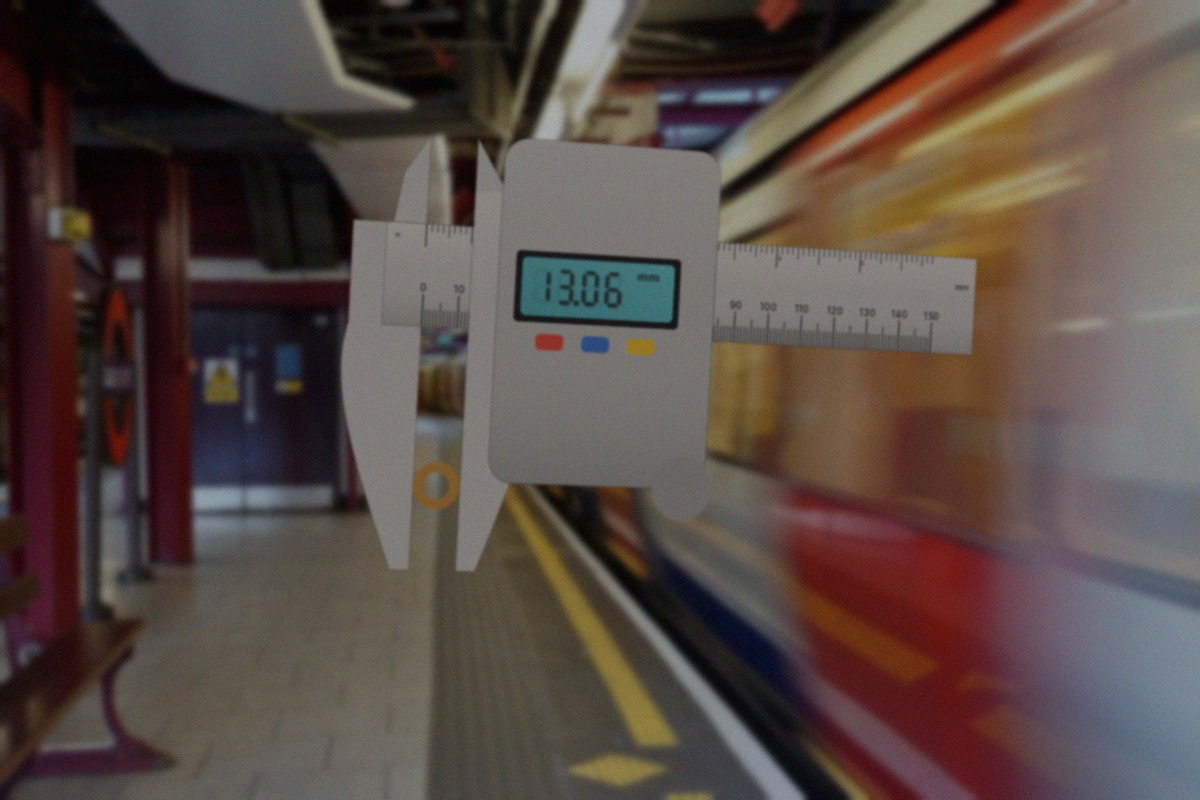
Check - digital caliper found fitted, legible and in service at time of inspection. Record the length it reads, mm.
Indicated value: 13.06 mm
